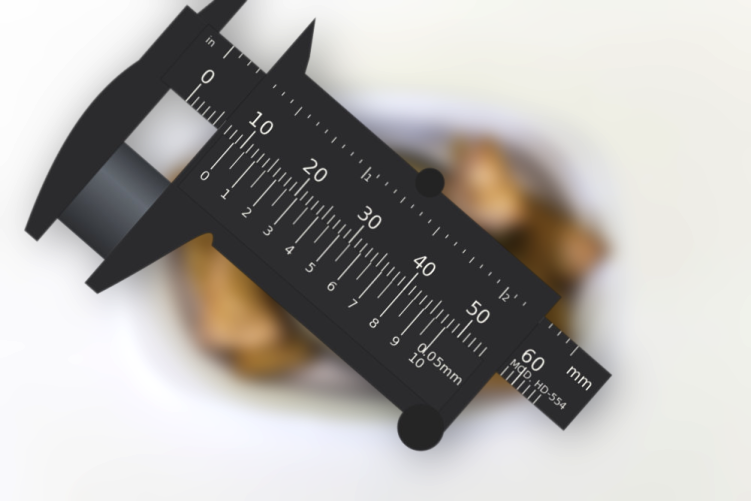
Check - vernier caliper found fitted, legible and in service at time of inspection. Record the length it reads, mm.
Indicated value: 8.8 mm
